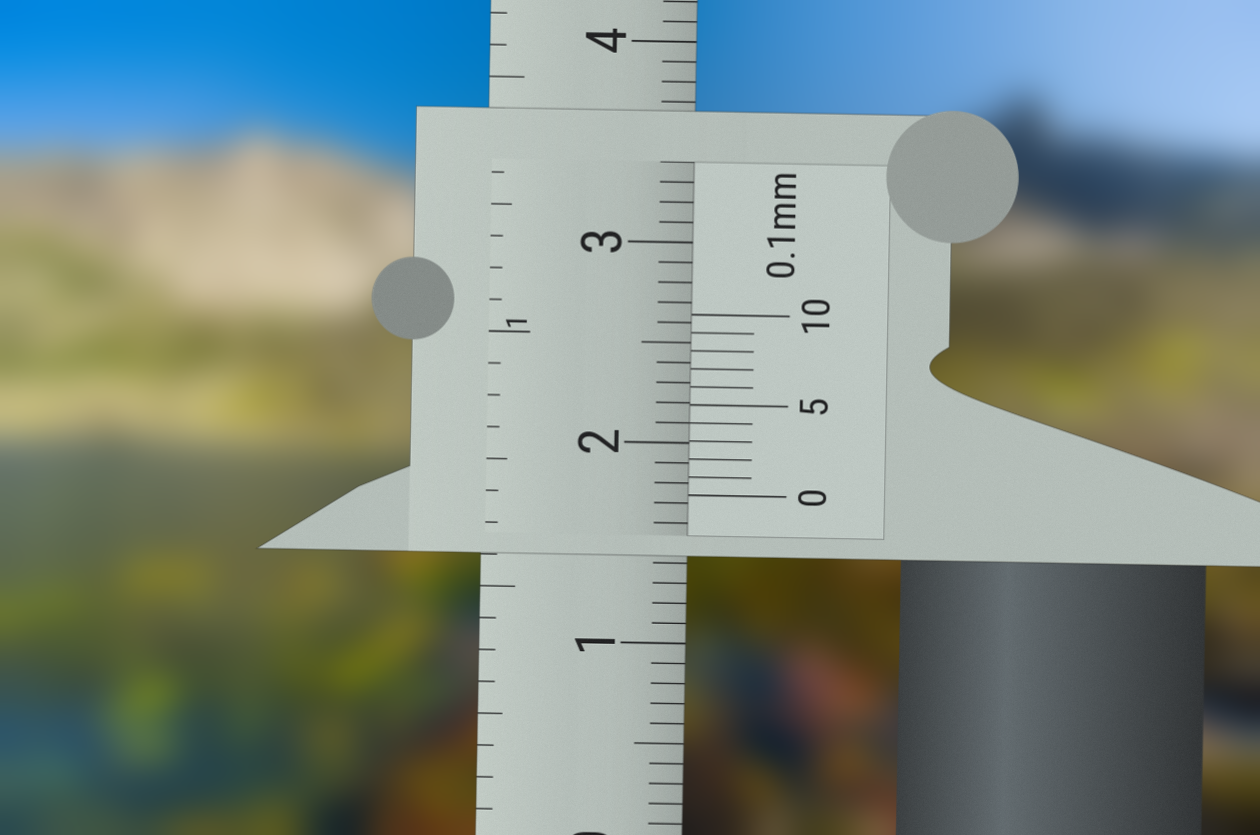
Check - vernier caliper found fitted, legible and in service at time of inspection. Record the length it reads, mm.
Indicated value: 17.4 mm
